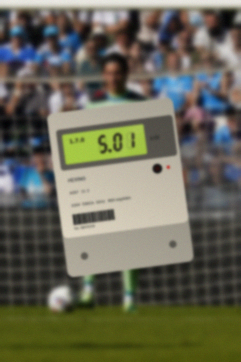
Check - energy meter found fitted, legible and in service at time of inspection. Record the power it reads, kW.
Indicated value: 5.01 kW
